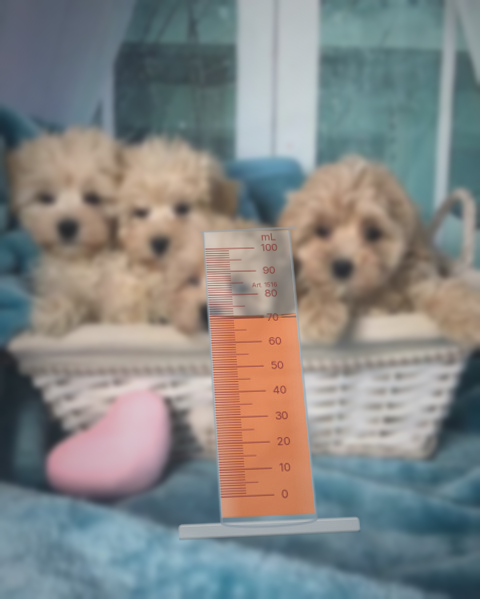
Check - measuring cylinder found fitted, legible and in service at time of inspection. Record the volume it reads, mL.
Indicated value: 70 mL
